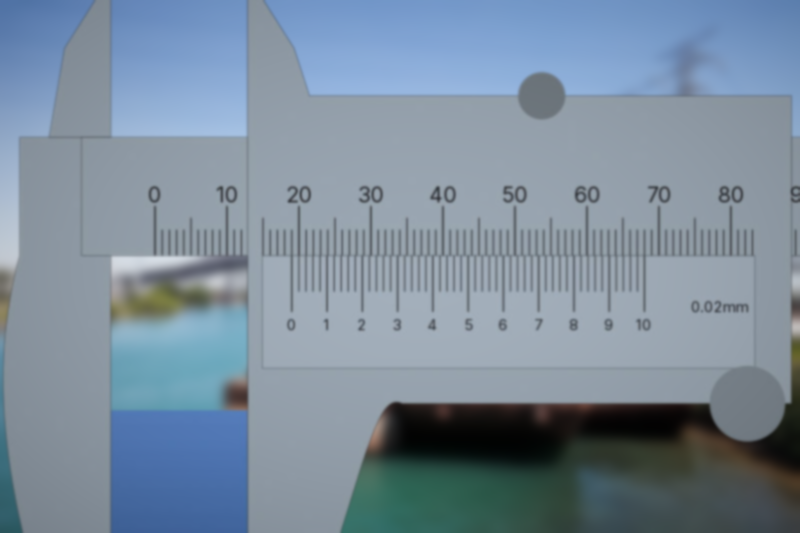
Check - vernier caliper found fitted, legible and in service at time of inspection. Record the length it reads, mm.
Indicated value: 19.0 mm
